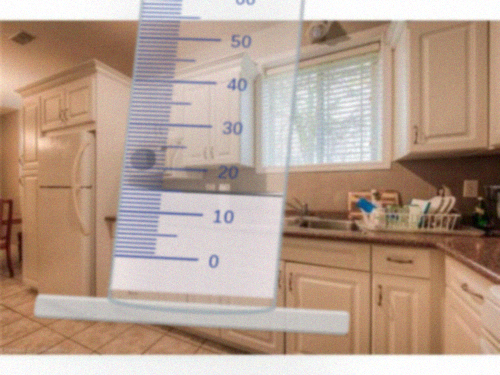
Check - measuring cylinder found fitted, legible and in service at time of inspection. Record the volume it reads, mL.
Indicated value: 15 mL
